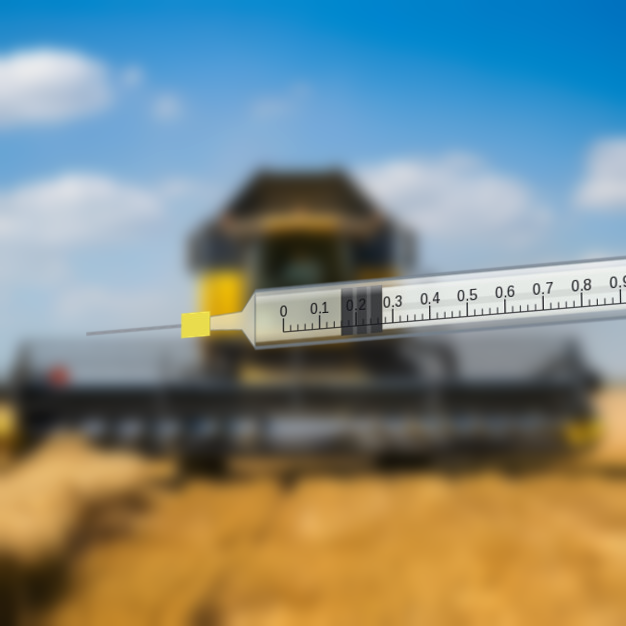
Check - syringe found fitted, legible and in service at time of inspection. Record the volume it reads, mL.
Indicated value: 0.16 mL
